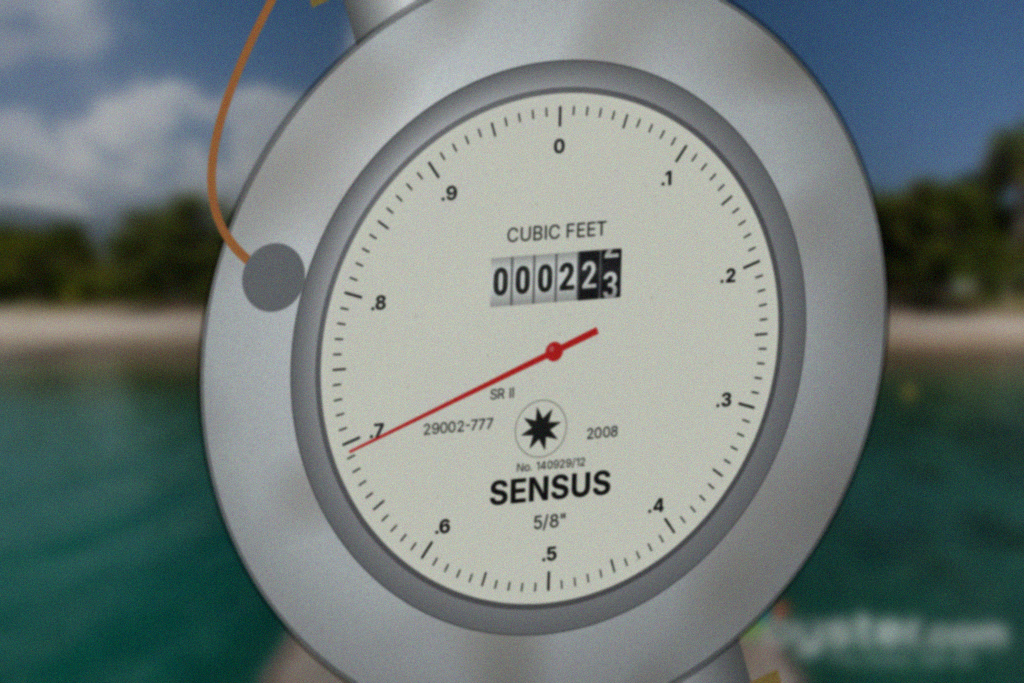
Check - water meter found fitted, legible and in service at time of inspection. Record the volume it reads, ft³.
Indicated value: 222.69 ft³
